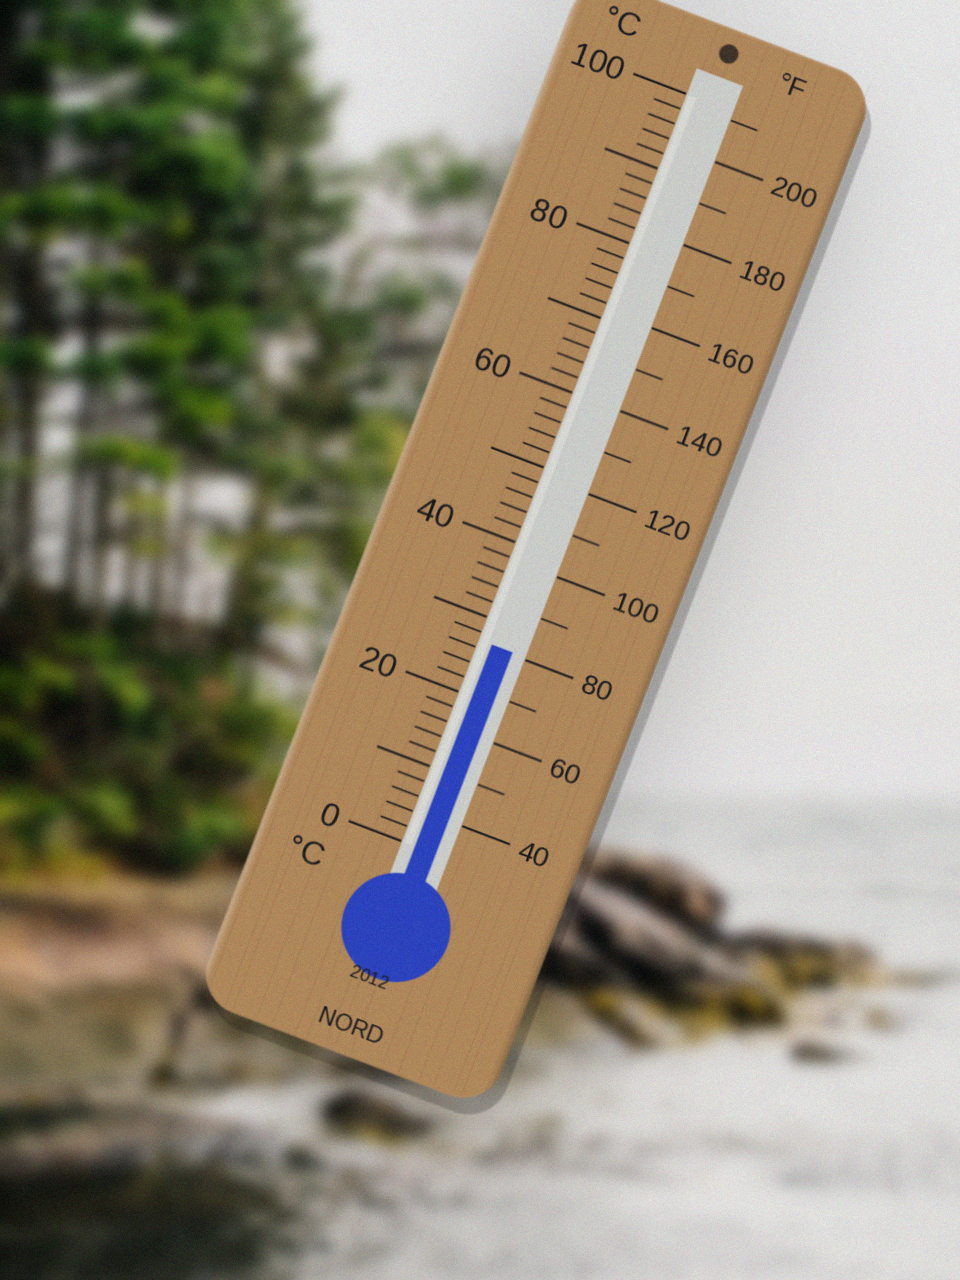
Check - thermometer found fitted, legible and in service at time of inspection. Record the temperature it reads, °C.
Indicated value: 27 °C
